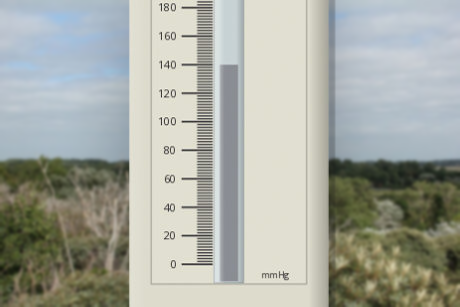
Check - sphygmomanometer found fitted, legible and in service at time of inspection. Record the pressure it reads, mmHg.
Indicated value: 140 mmHg
